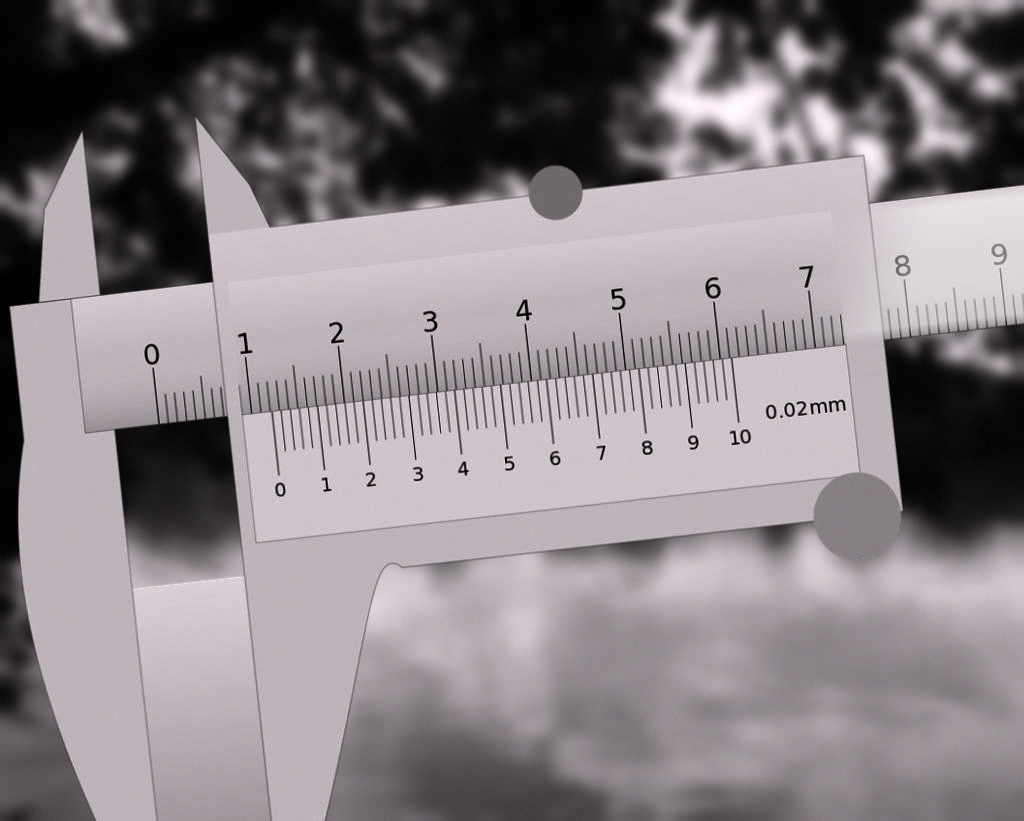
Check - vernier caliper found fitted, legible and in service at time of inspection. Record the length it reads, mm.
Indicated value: 12.2 mm
